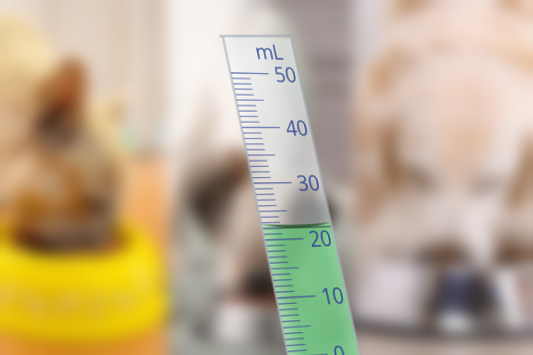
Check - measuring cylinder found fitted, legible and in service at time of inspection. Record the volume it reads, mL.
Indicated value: 22 mL
